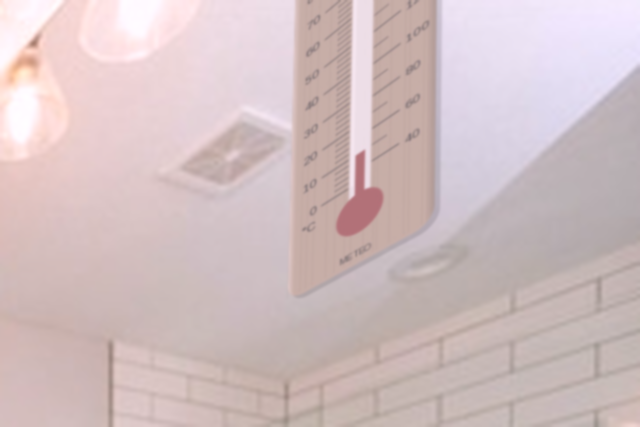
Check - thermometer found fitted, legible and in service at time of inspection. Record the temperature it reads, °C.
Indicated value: 10 °C
